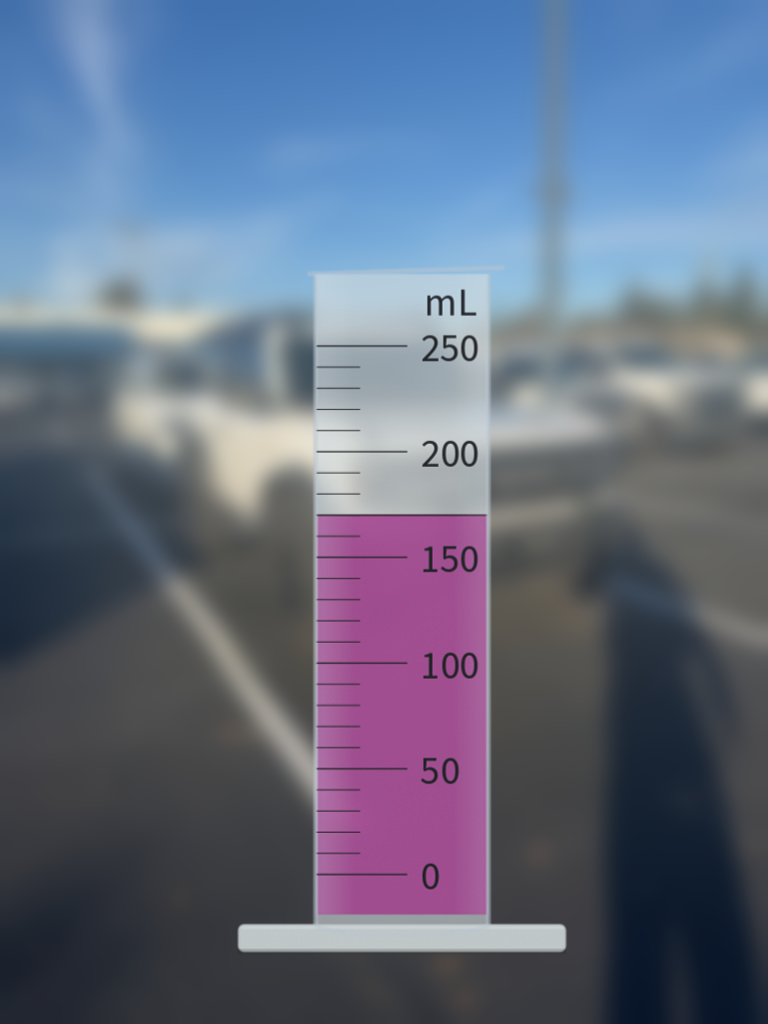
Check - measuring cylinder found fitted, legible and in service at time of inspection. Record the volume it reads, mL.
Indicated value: 170 mL
